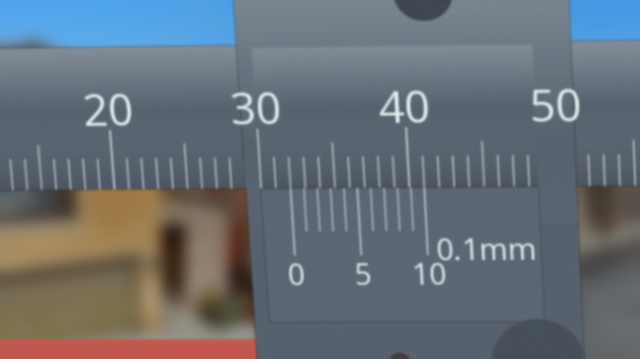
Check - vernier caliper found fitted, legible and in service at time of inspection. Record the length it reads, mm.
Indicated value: 32.0 mm
